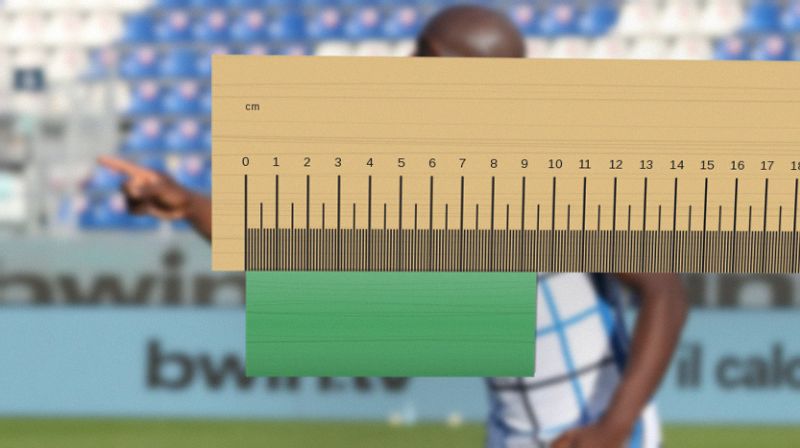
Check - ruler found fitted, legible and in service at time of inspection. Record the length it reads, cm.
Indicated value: 9.5 cm
